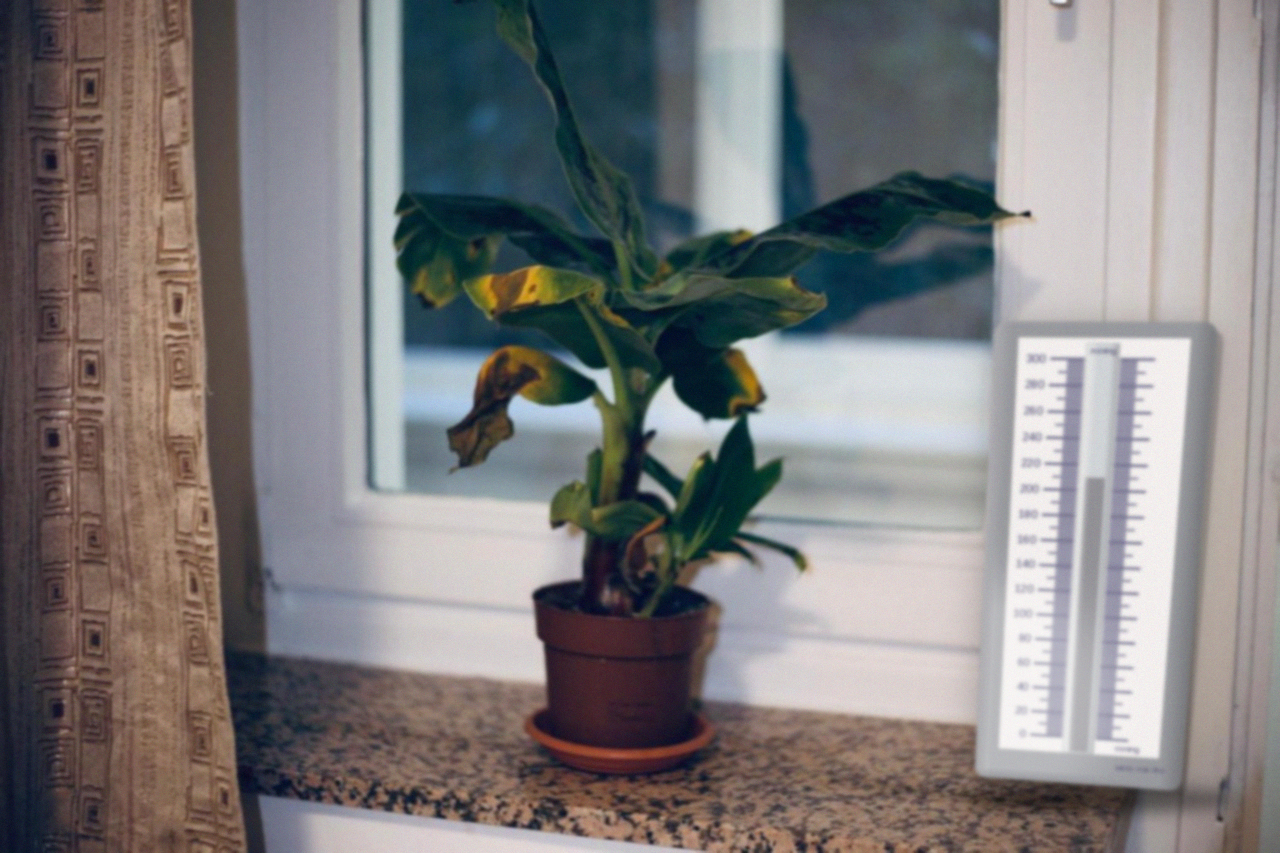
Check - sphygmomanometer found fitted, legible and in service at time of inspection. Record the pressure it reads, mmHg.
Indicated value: 210 mmHg
